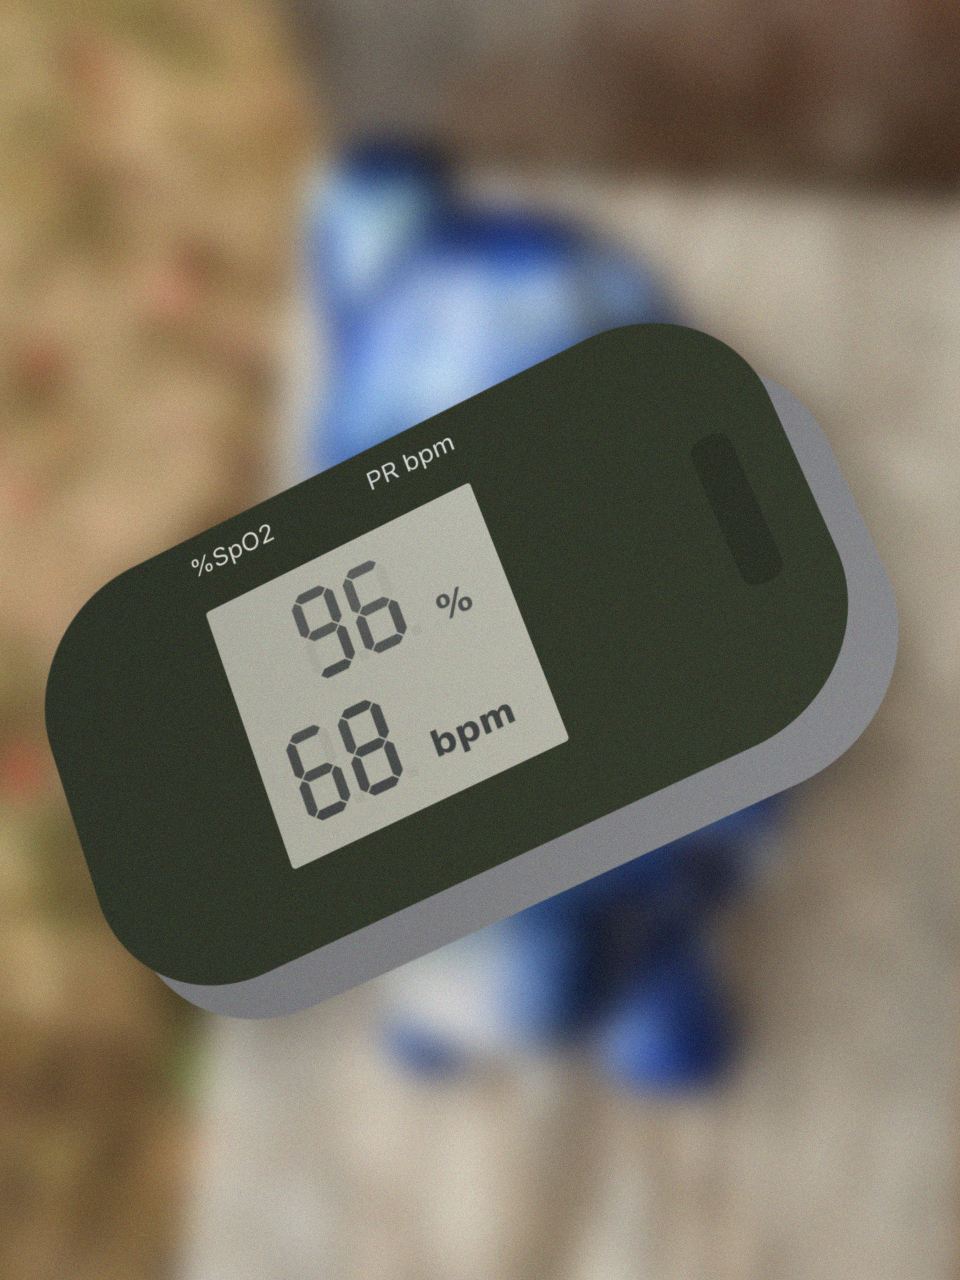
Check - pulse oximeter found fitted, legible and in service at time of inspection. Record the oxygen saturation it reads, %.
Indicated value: 96 %
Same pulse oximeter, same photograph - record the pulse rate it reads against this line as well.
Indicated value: 68 bpm
